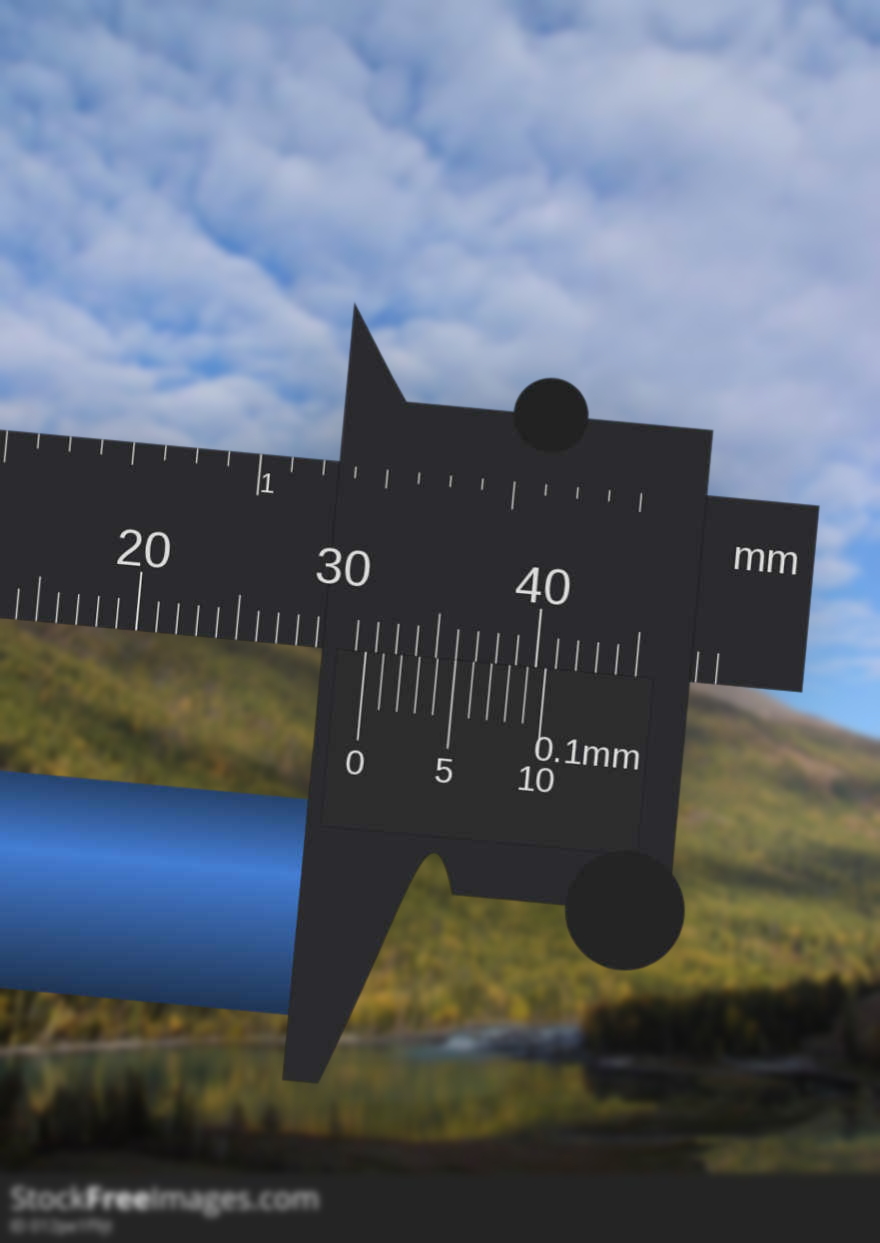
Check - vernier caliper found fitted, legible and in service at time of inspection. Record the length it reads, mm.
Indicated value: 31.5 mm
